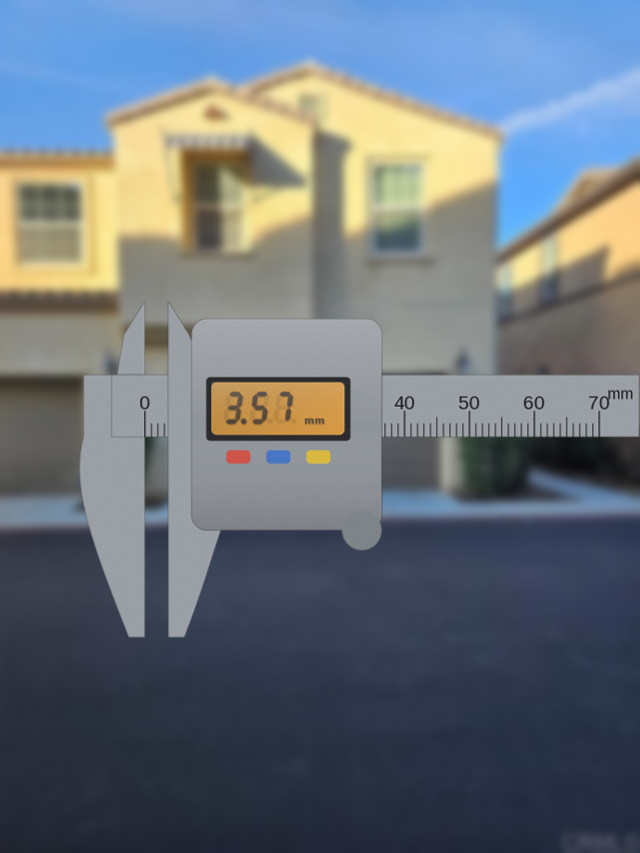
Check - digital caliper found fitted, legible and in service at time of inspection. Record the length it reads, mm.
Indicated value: 3.57 mm
